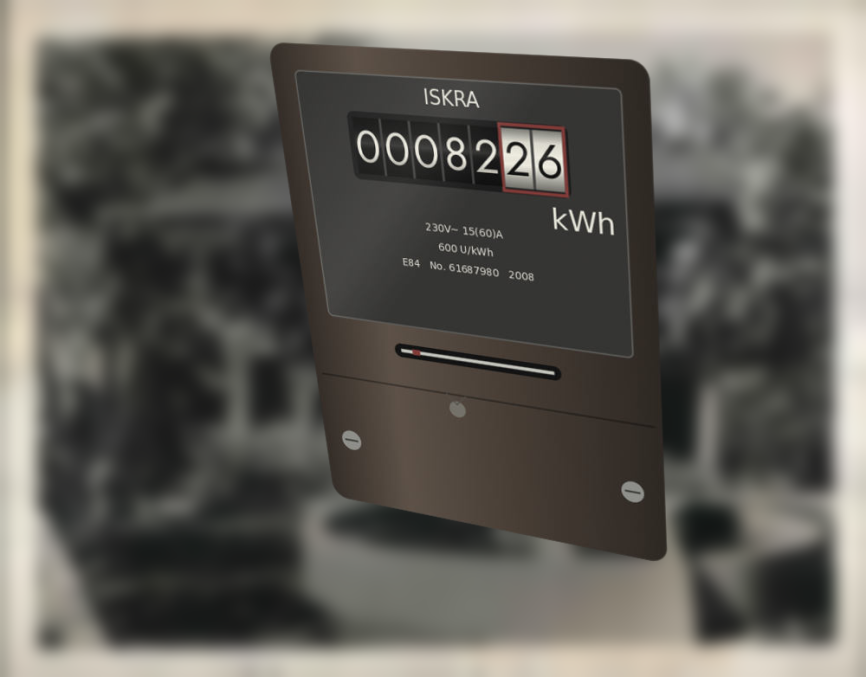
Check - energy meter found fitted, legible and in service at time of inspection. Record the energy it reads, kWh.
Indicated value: 82.26 kWh
